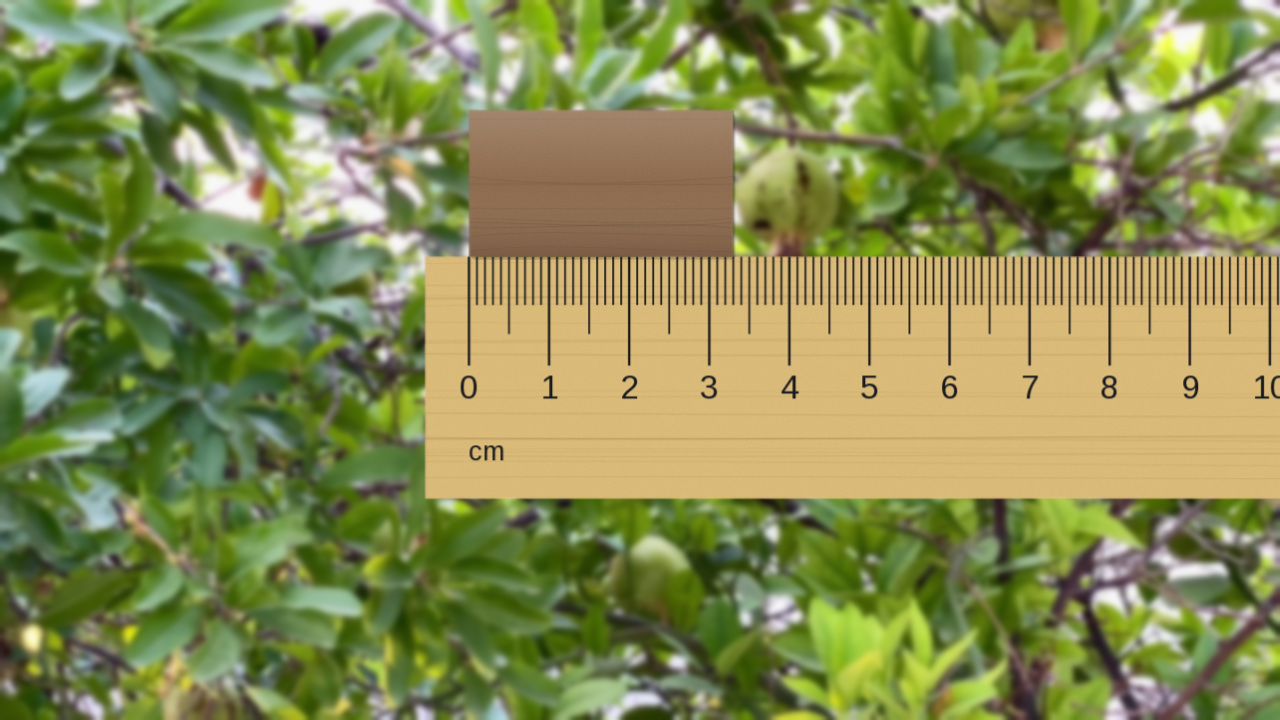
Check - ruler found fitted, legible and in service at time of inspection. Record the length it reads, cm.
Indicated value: 3.3 cm
